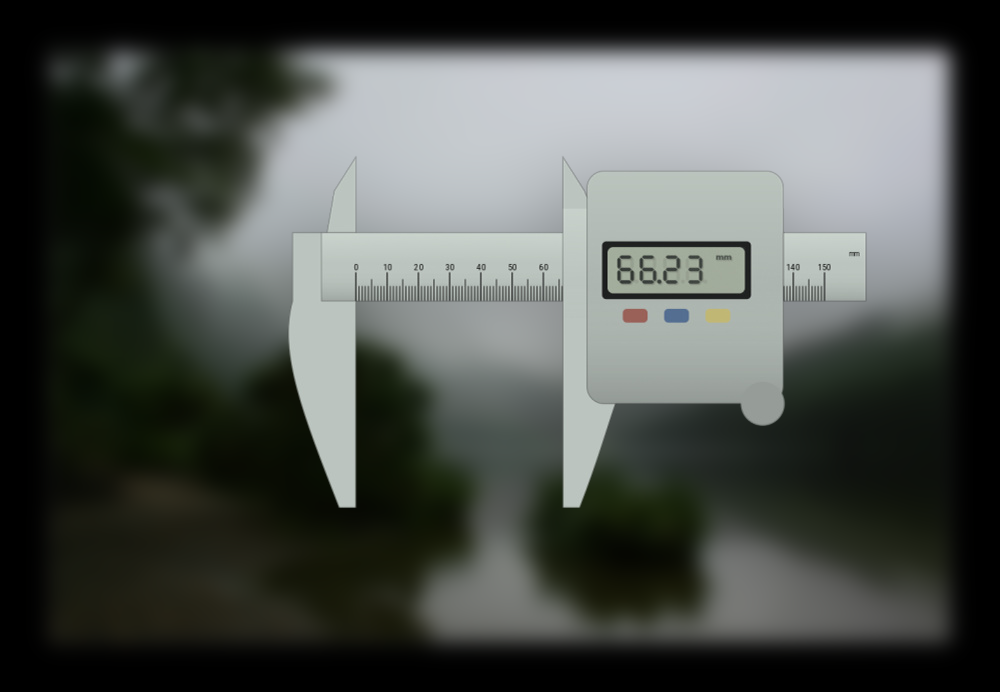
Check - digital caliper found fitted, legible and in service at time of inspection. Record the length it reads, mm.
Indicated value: 66.23 mm
